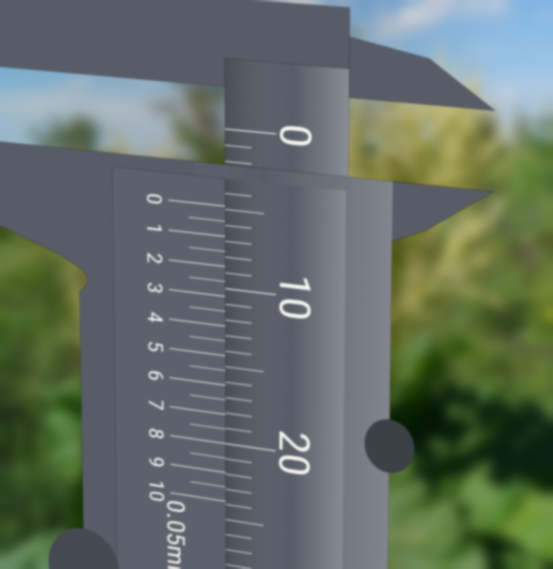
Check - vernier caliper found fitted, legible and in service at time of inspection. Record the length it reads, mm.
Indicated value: 4.8 mm
